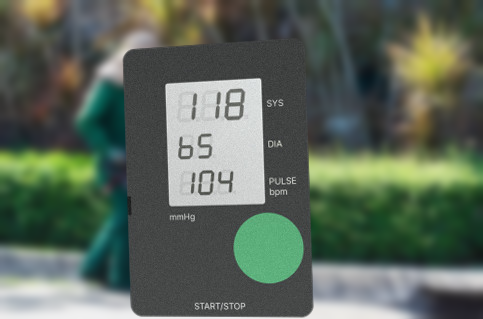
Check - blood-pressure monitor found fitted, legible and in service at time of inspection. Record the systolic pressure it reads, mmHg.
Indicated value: 118 mmHg
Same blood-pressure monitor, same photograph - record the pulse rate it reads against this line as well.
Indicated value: 104 bpm
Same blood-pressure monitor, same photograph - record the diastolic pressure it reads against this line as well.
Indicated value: 65 mmHg
